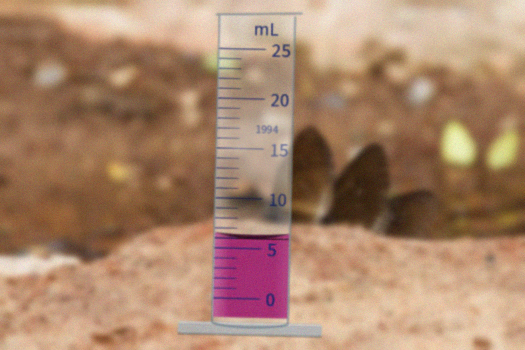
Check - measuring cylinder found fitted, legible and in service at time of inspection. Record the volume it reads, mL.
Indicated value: 6 mL
